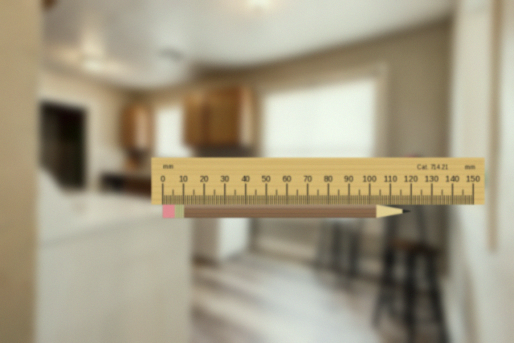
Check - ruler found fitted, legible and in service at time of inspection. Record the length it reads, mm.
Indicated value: 120 mm
